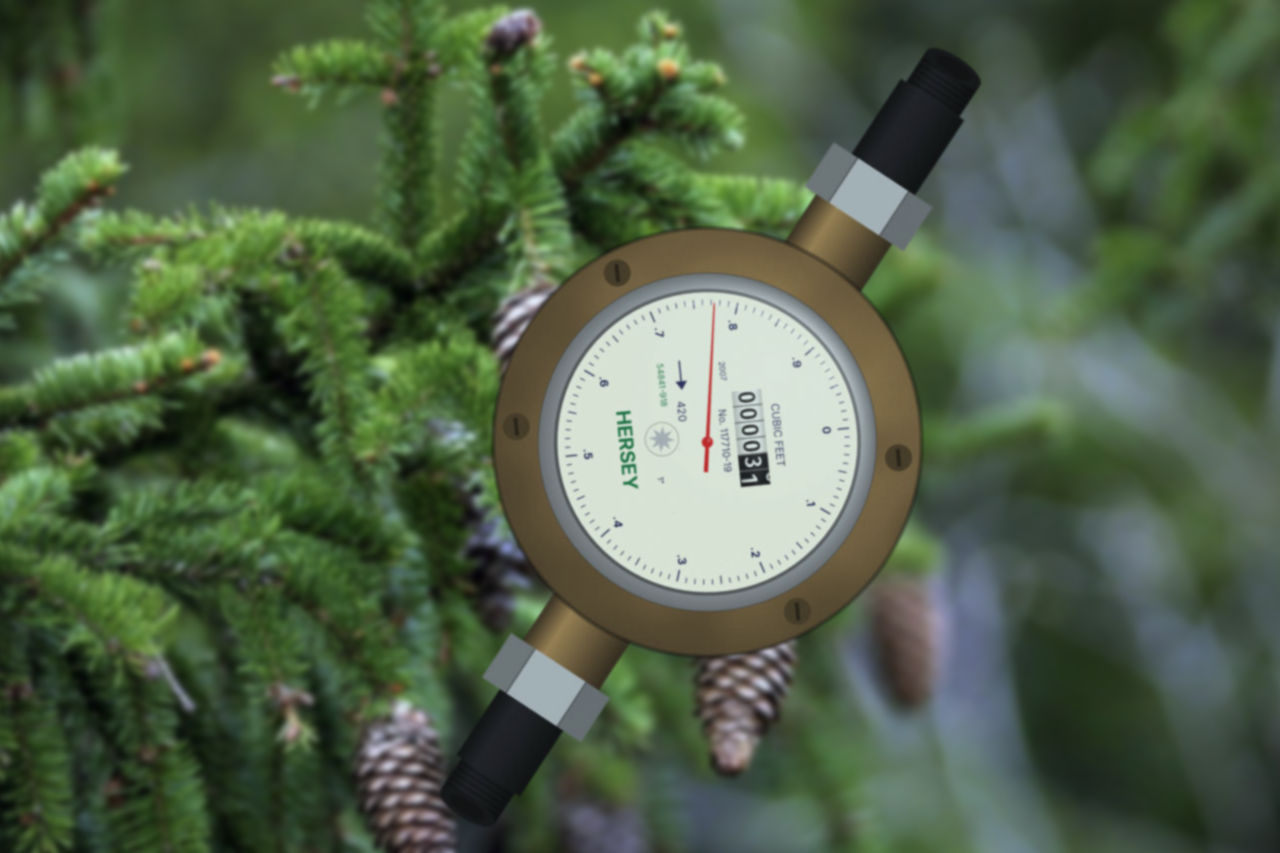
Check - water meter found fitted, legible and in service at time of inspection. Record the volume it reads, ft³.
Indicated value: 30.77 ft³
